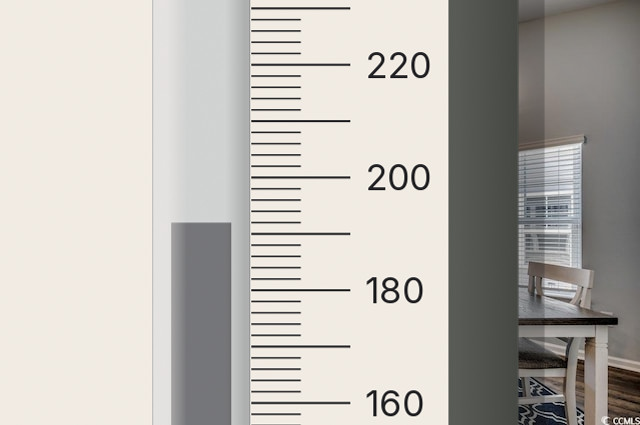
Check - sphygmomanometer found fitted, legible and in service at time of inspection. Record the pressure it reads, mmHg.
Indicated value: 192 mmHg
